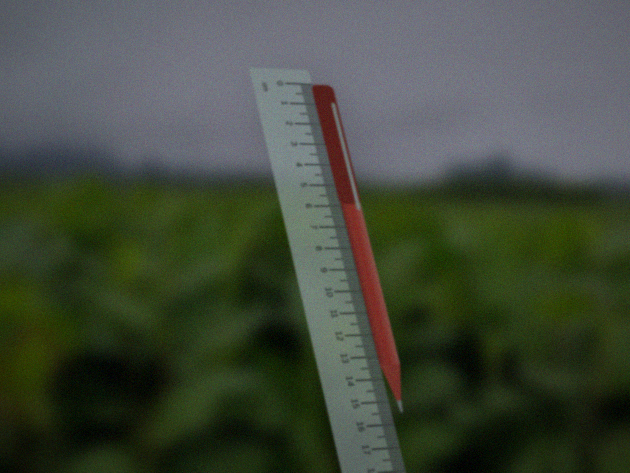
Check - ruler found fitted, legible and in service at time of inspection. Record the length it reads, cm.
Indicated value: 15.5 cm
